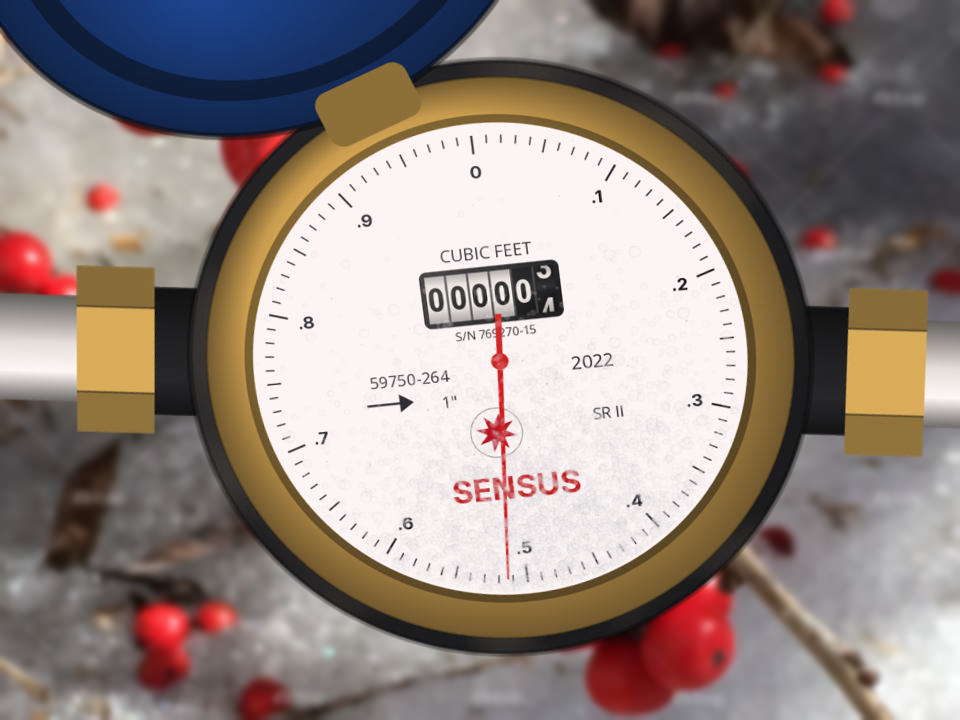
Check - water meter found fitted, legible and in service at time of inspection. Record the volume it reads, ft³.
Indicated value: 3.51 ft³
